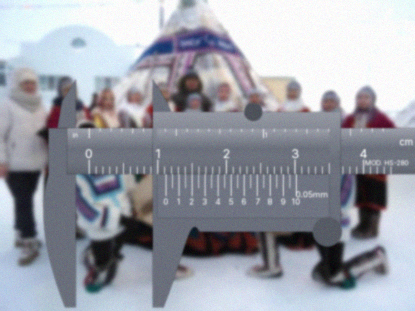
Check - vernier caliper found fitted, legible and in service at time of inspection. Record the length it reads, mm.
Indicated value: 11.2 mm
